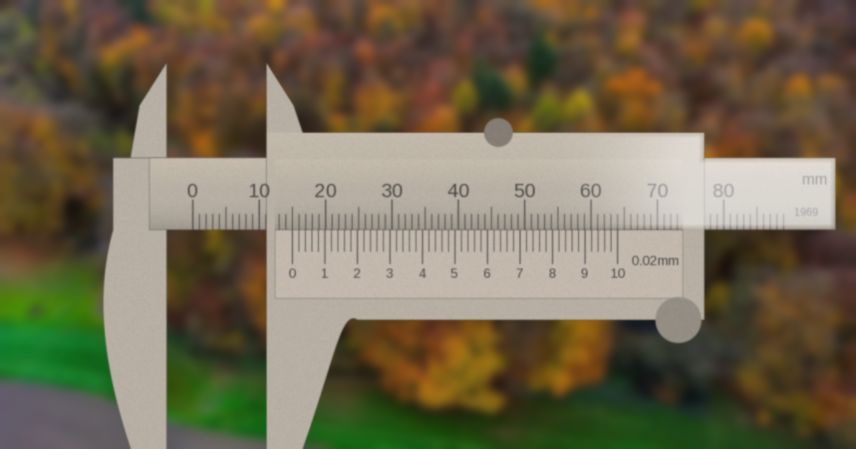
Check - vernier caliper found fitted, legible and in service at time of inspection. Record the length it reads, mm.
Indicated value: 15.0 mm
